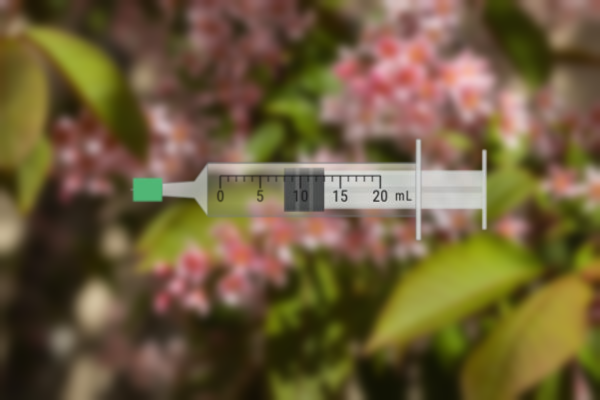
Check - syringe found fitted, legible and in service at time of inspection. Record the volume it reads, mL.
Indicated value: 8 mL
